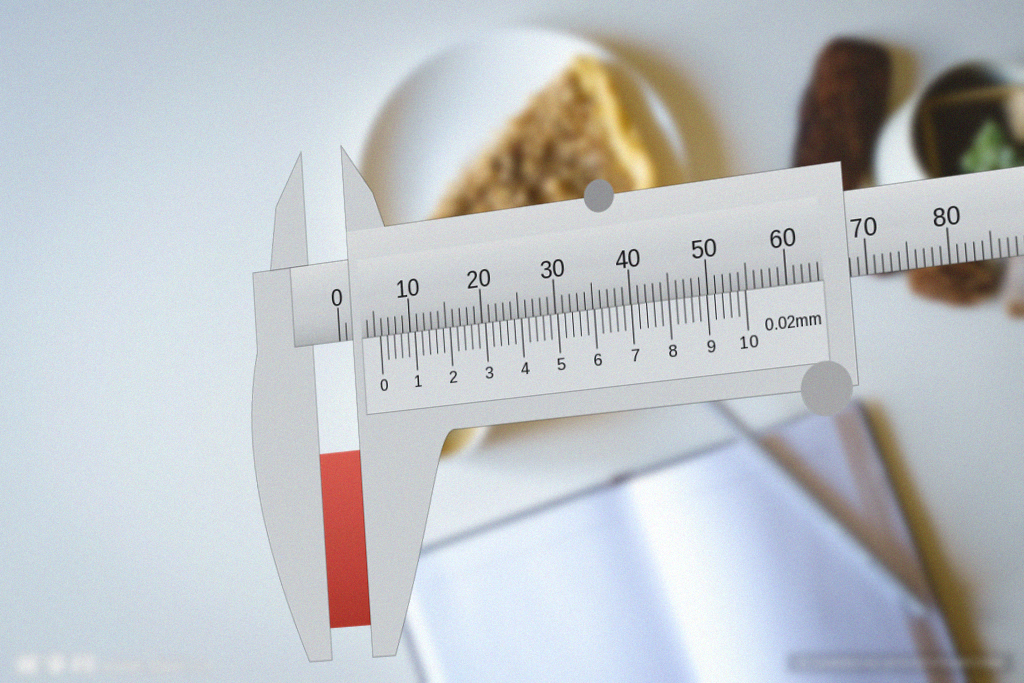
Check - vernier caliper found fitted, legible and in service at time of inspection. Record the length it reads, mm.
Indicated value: 5.8 mm
